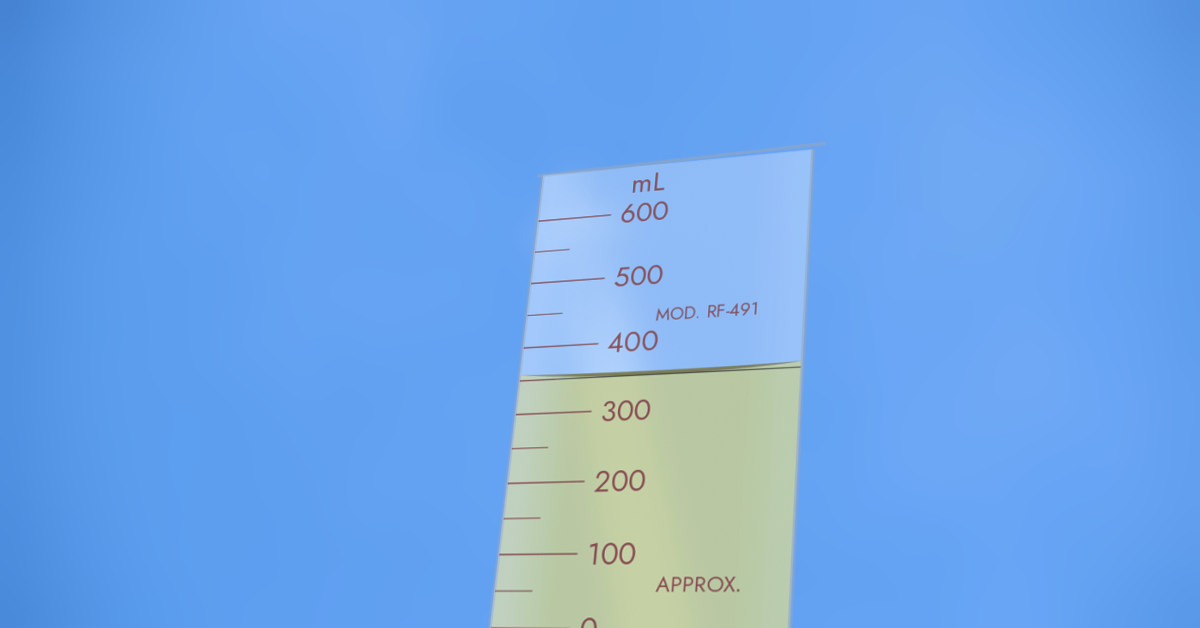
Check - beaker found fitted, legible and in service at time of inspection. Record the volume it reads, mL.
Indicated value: 350 mL
